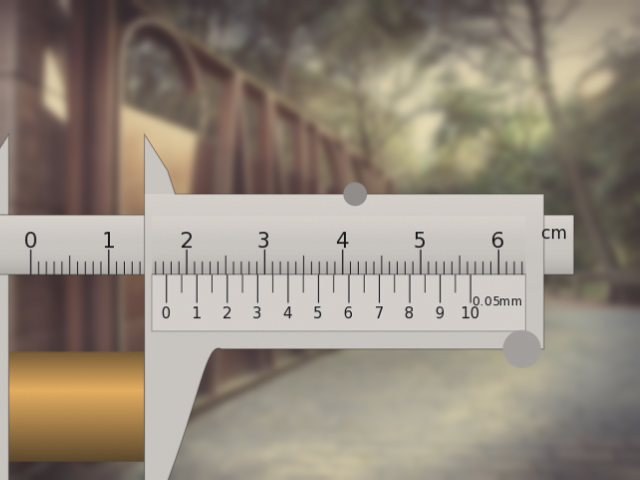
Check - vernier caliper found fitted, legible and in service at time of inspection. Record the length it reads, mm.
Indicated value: 17.4 mm
